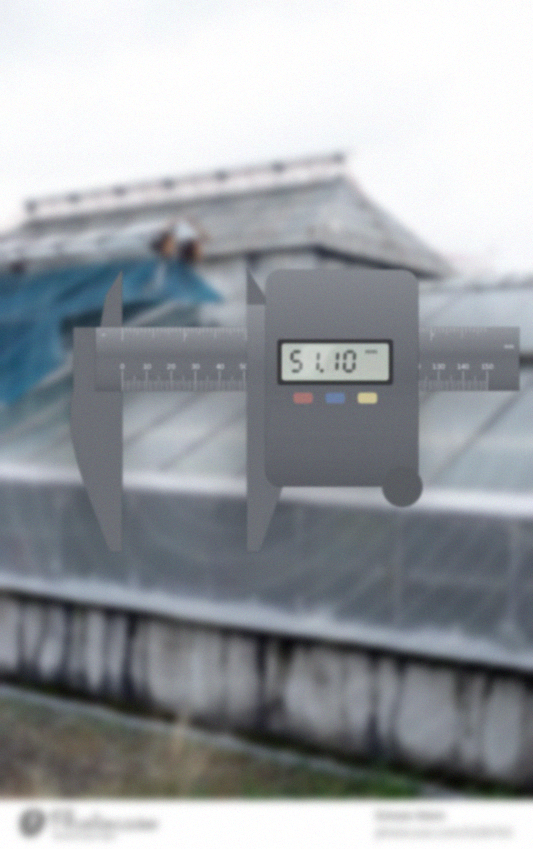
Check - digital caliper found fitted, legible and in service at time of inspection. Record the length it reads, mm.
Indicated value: 51.10 mm
